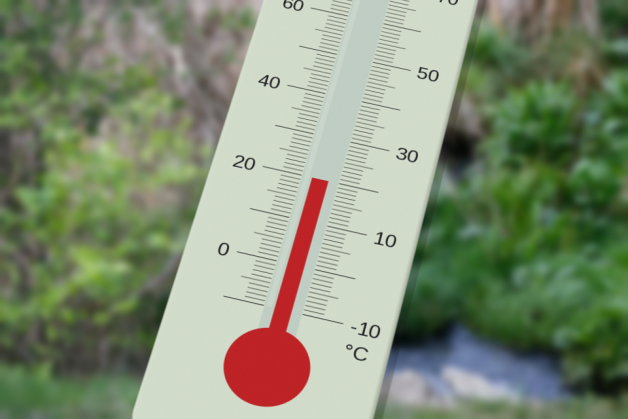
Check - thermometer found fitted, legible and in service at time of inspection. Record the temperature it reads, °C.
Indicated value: 20 °C
